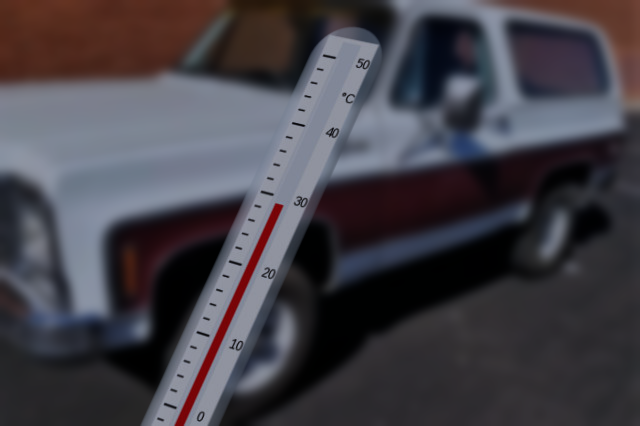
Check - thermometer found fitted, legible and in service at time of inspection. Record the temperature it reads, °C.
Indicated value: 29 °C
